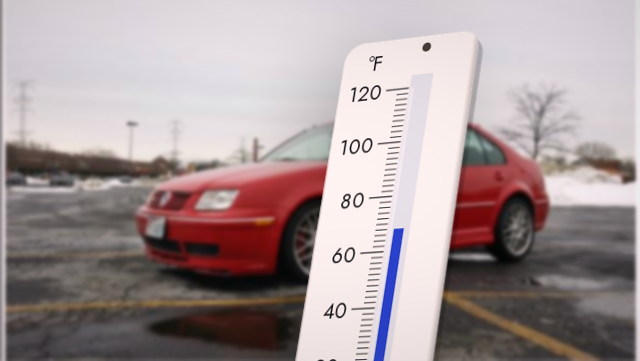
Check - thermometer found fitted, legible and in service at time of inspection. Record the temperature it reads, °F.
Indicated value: 68 °F
